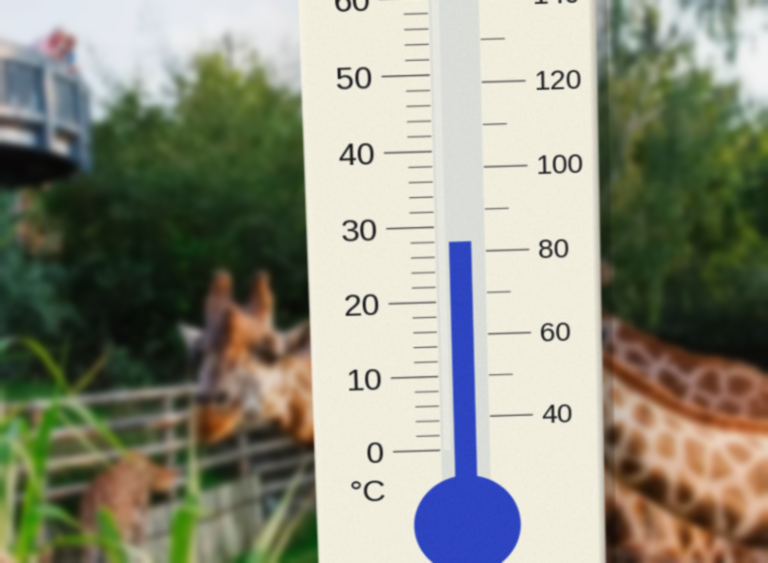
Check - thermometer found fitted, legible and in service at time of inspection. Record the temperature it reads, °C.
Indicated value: 28 °C
